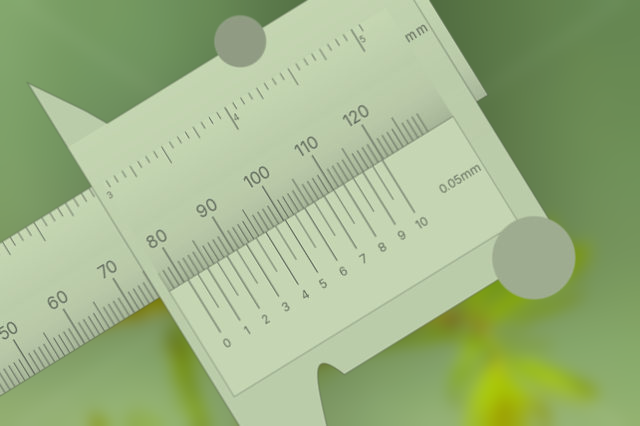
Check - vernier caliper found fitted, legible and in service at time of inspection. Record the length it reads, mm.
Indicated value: 80.8 mm
